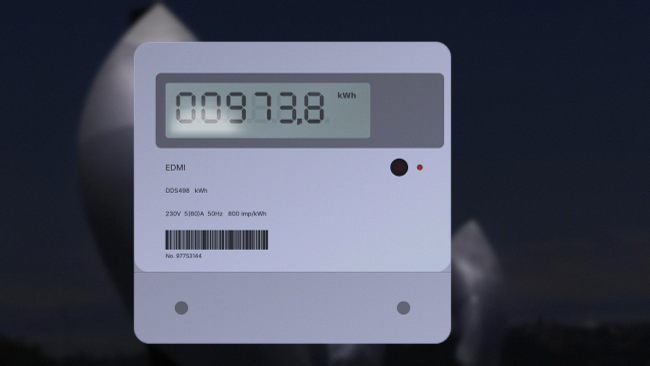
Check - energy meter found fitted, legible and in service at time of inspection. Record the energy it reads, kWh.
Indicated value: 973.8 kWh
